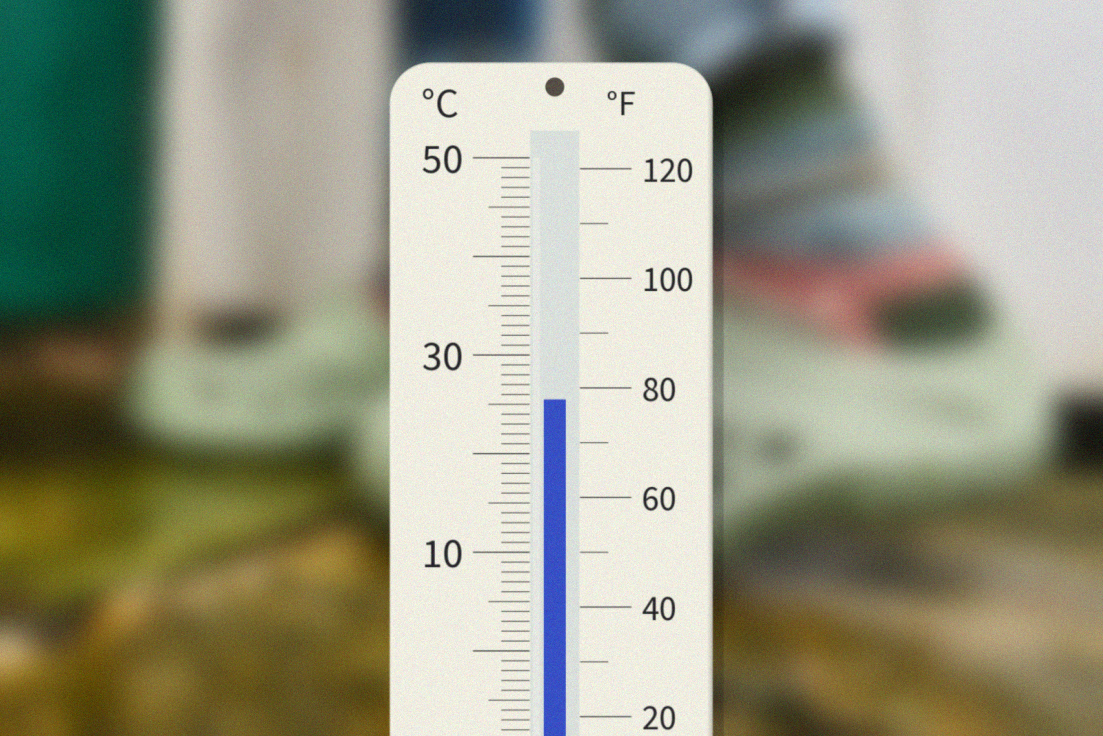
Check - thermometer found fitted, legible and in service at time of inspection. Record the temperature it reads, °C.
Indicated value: 25.5 °C
